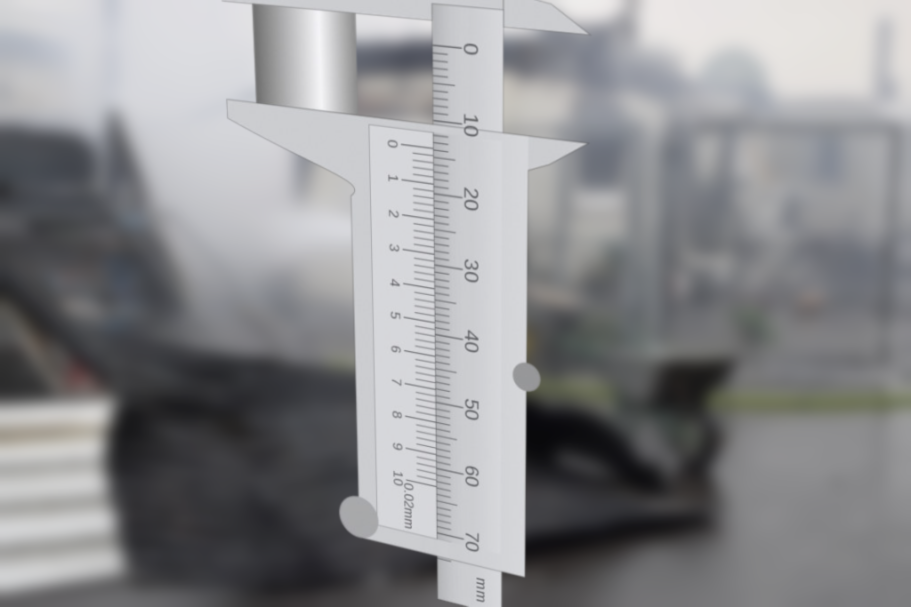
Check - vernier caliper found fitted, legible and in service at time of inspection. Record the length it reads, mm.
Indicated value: 13.8 mm
